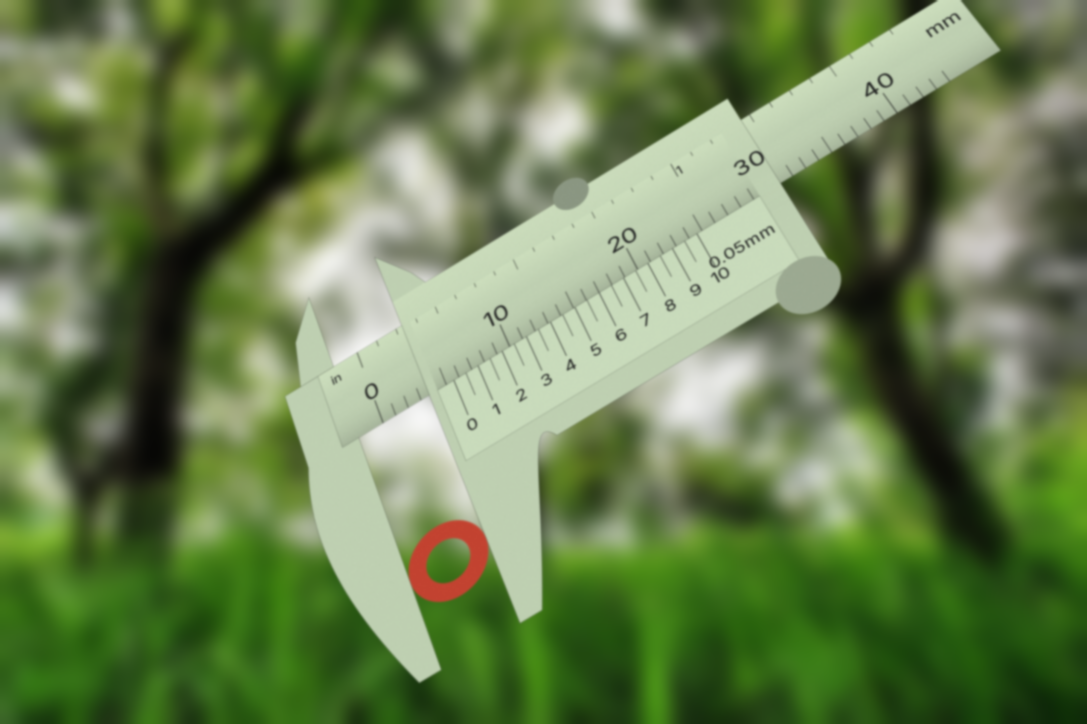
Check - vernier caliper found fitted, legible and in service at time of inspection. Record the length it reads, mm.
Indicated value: 5.6 mm
